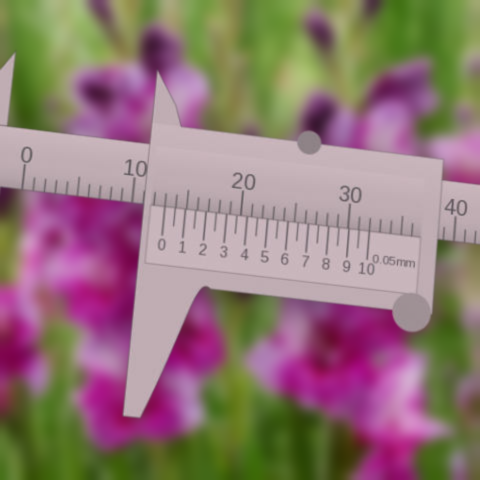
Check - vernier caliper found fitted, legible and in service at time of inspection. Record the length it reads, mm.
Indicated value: 13.0 mm
